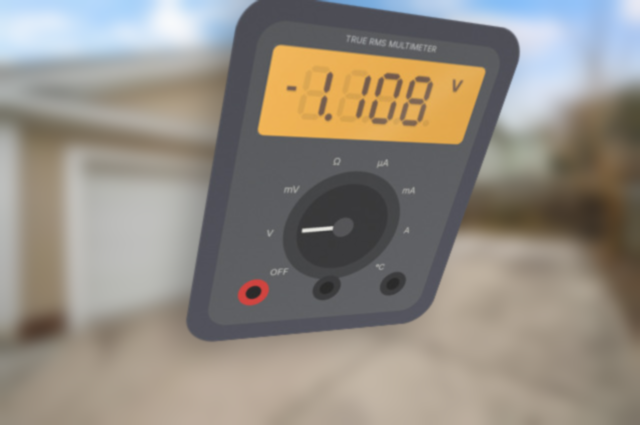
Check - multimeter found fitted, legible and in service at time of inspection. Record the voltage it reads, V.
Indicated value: -1.108 V
